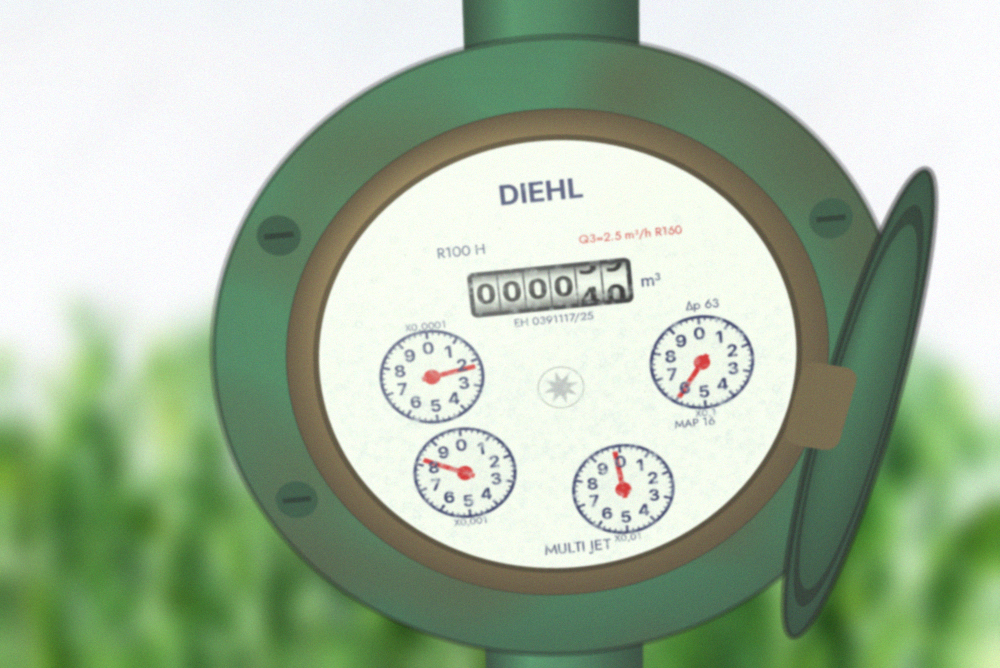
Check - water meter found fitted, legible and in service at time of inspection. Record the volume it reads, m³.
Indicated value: 39.5982 m³
